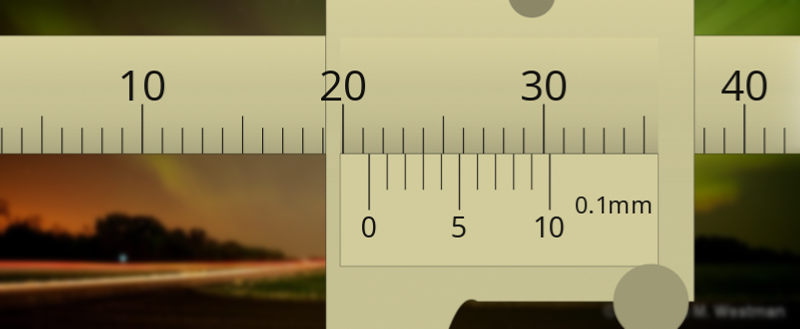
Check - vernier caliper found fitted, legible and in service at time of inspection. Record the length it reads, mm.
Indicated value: 21.3 mm
